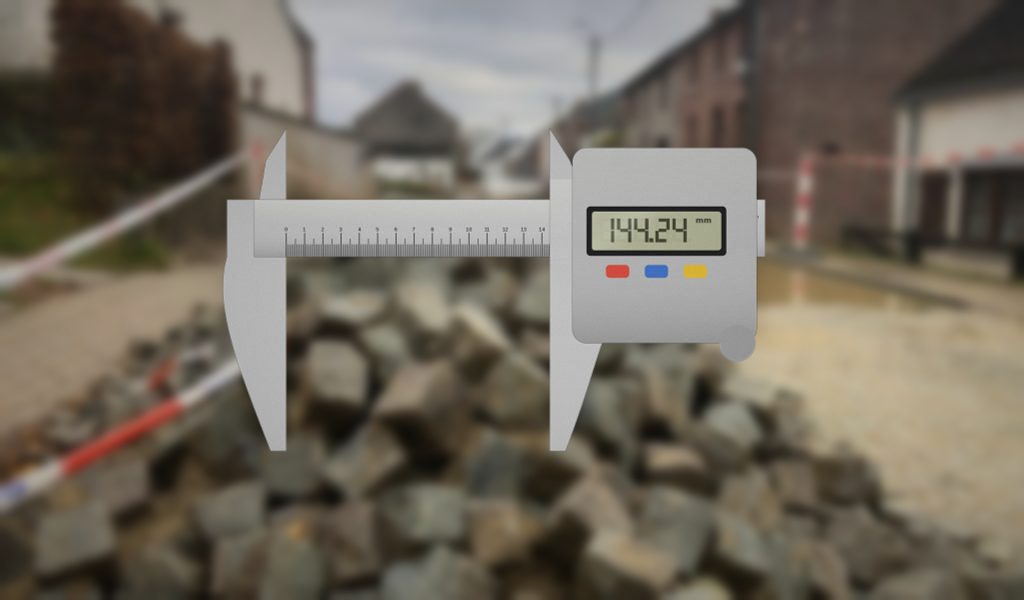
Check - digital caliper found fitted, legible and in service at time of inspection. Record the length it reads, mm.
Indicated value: 144.24 mm
